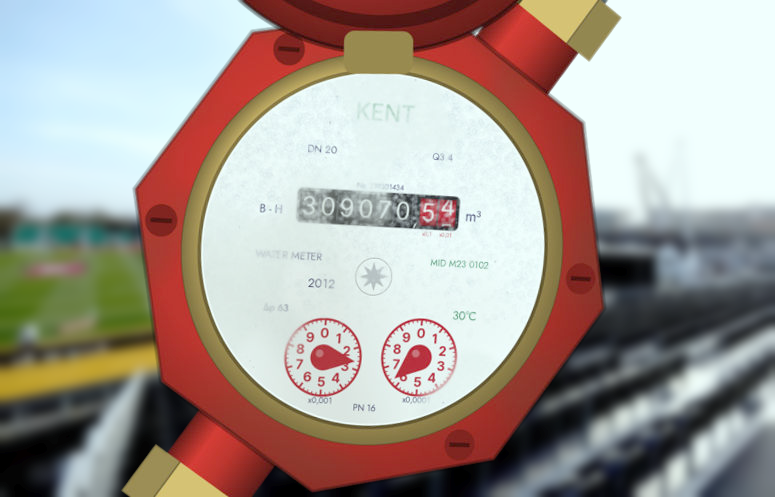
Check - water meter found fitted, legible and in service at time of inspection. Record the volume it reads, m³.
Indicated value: 309070.5426 m³
